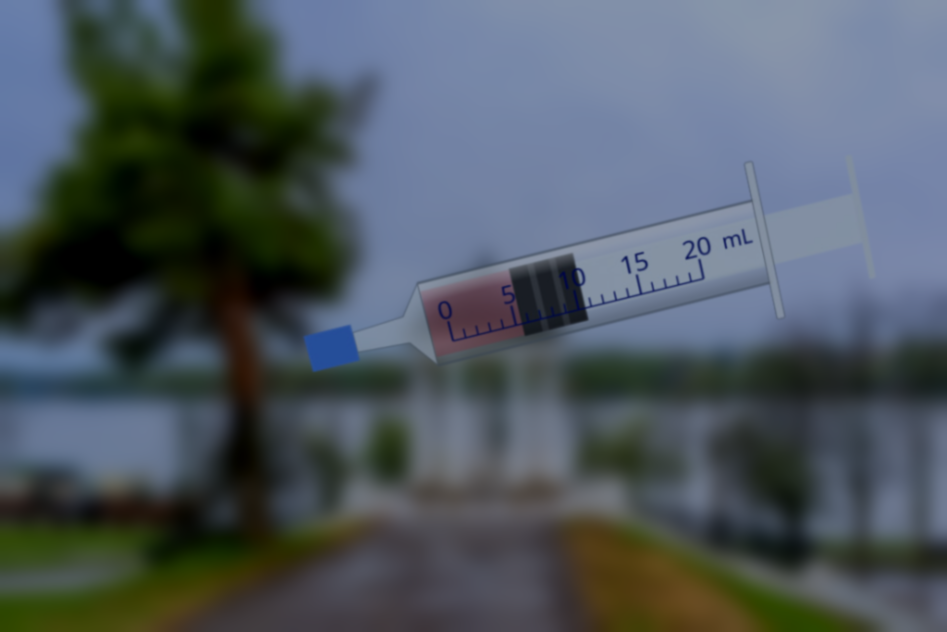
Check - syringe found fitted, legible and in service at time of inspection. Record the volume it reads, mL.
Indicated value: 5.5 mL
